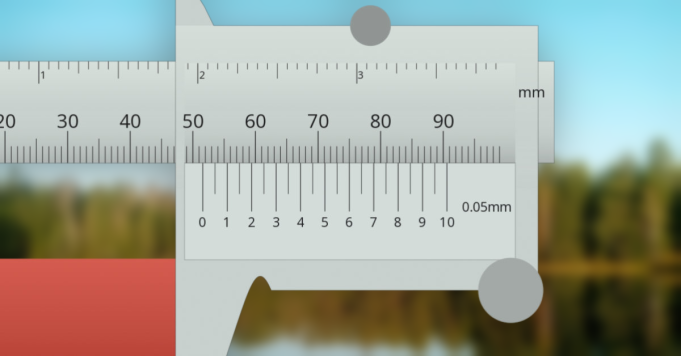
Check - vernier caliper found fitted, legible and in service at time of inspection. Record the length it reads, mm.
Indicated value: 51.6 mm
